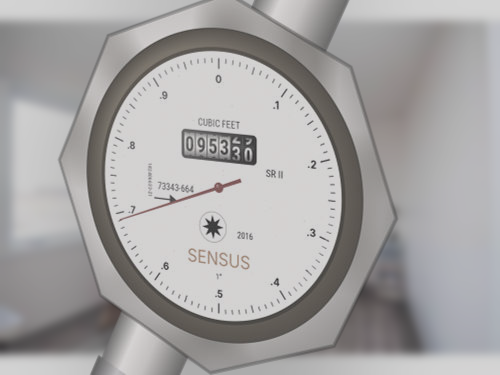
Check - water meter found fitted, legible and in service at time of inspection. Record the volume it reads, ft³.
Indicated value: 95329.69 ft³
